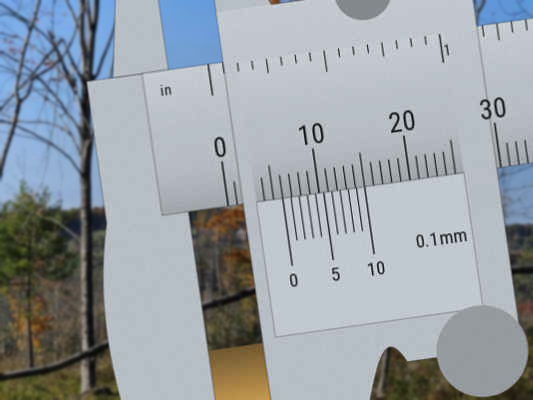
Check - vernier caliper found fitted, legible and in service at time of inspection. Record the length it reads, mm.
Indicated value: 6.0 mm
